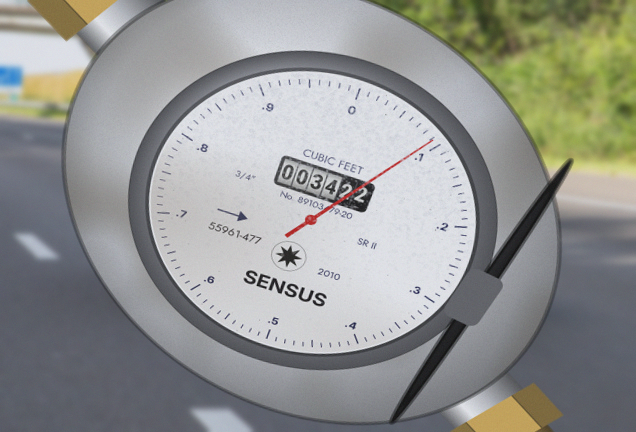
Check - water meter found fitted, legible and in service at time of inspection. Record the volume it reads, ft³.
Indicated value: 3422.09 ft³
